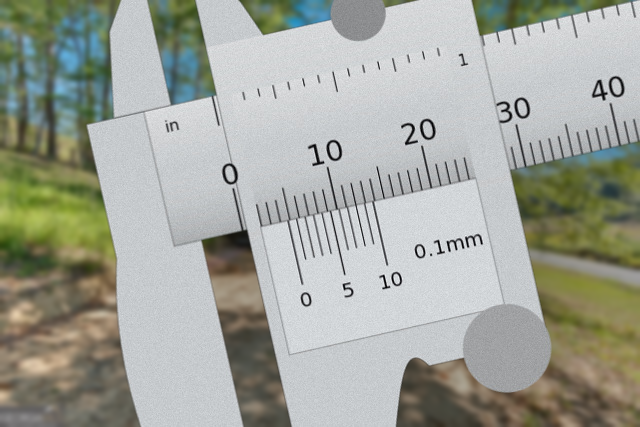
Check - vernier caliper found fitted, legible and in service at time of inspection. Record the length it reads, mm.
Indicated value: 4.8 mm
